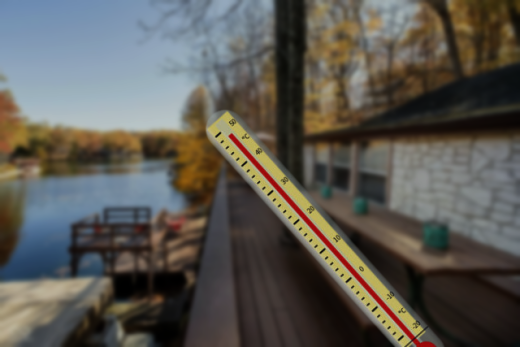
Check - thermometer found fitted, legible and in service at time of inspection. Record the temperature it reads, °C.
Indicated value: 48 °C
